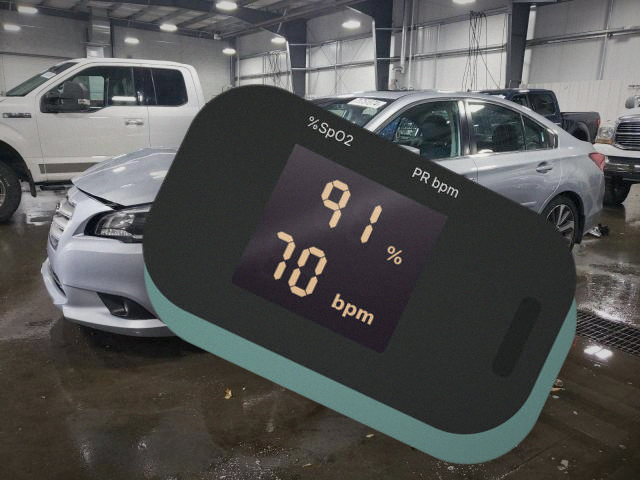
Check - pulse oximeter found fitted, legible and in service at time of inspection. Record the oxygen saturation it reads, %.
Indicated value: 91 %
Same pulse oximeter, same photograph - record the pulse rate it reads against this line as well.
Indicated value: 70 bpm
